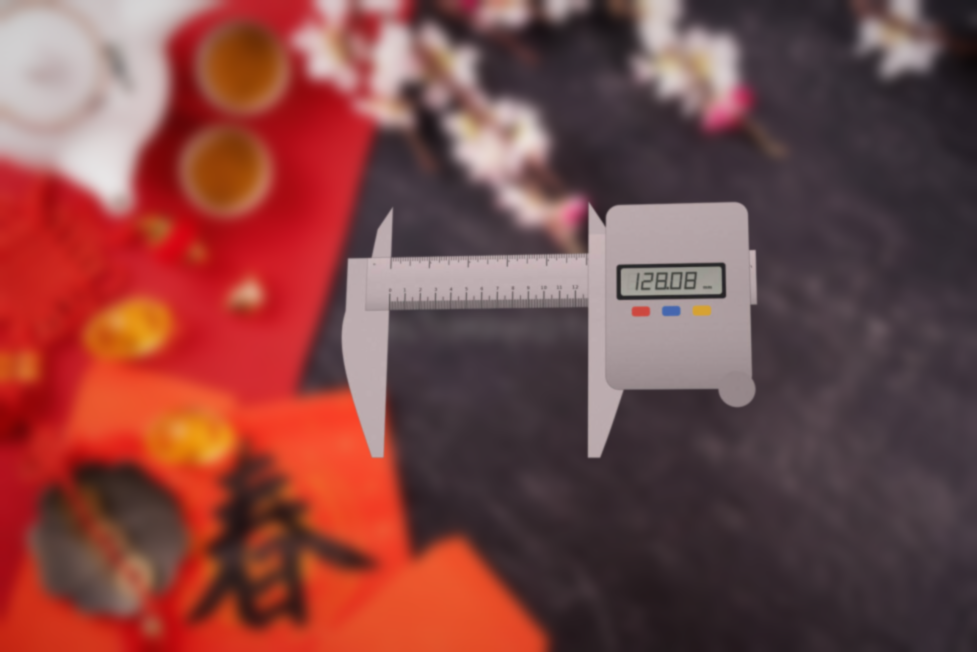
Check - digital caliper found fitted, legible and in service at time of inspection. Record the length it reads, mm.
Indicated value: 128.08 mm
